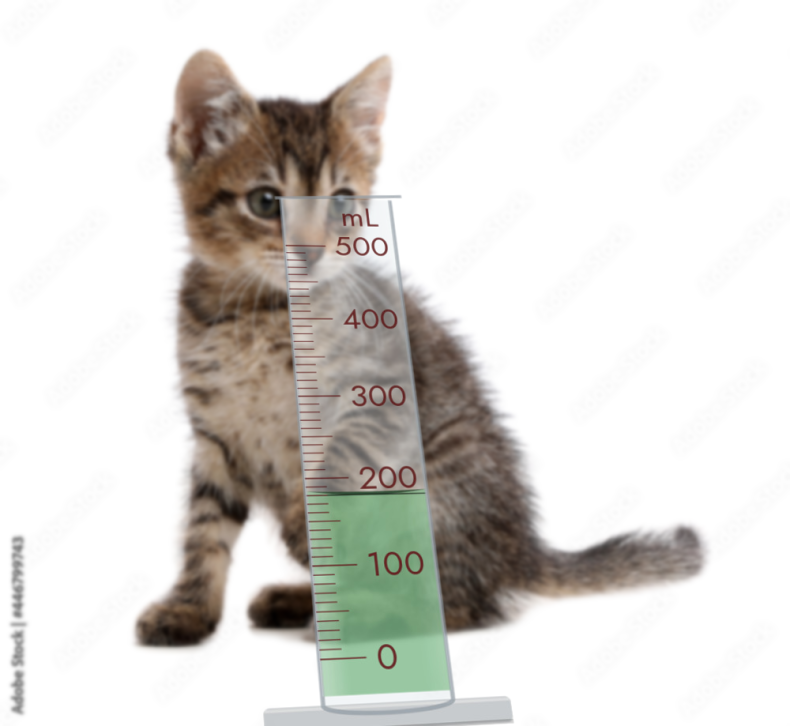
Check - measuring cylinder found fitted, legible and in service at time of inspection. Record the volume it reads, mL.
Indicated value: 180 mL
